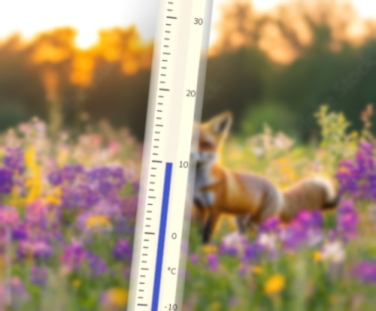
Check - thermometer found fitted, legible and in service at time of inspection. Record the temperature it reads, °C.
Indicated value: 10 °C
